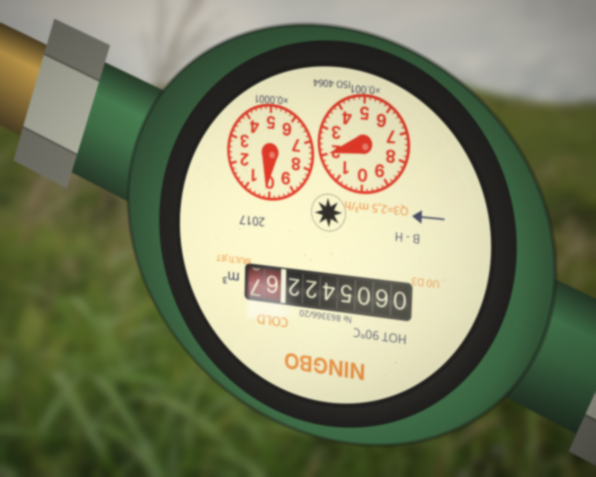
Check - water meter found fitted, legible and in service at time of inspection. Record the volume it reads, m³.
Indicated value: 605422.6720 m³
